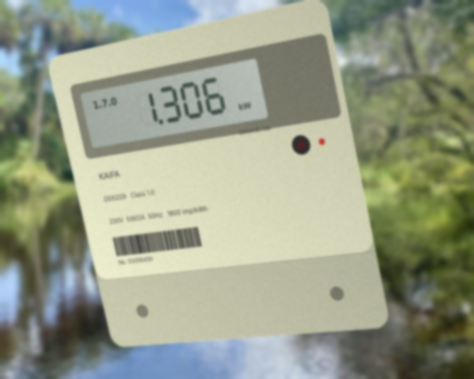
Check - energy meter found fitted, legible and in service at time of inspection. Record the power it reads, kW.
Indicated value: 1.306 kW
